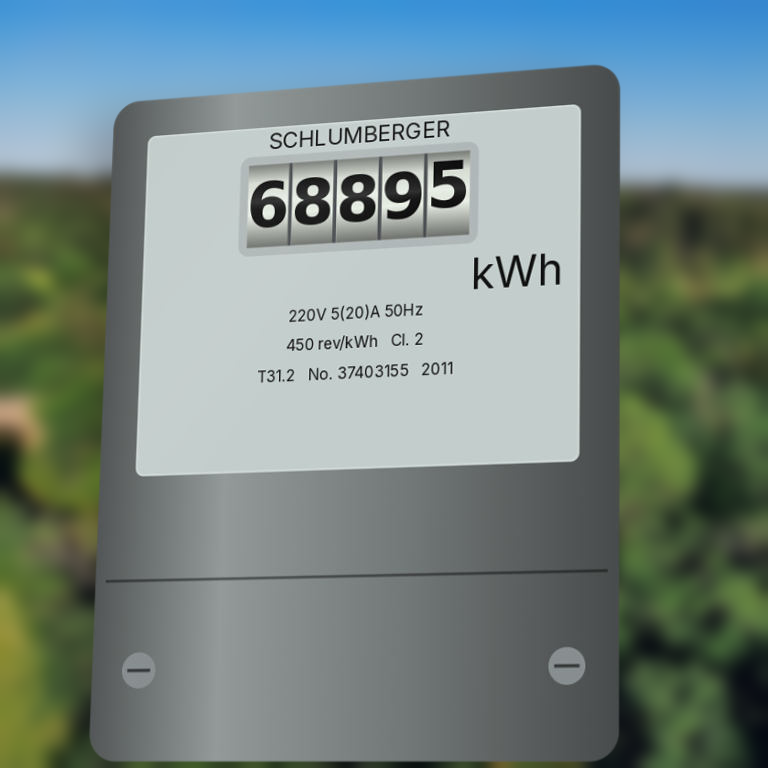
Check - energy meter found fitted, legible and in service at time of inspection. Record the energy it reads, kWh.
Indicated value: 68895 kWh
